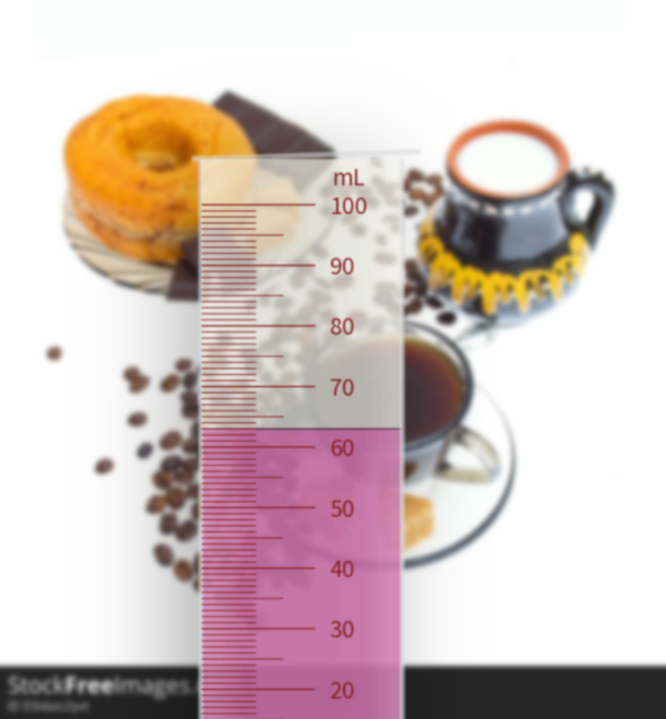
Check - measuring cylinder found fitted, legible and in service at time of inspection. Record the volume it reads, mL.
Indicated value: 63 mL
